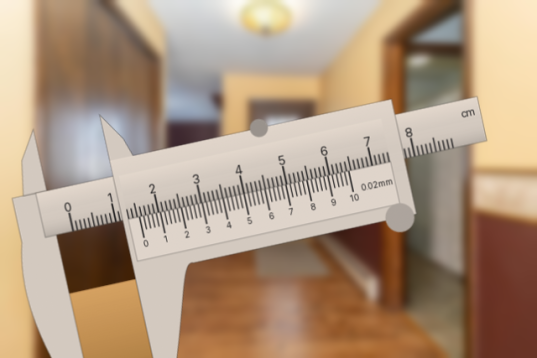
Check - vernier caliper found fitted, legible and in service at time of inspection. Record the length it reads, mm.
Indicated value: 15.5 mm
